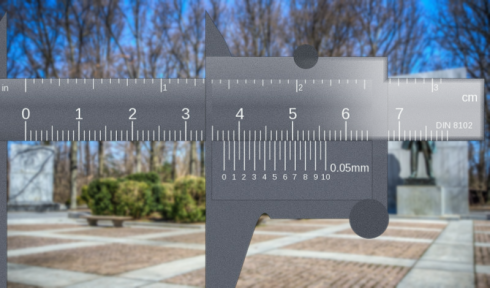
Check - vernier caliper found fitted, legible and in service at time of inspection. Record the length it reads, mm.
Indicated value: 37.2 mm
